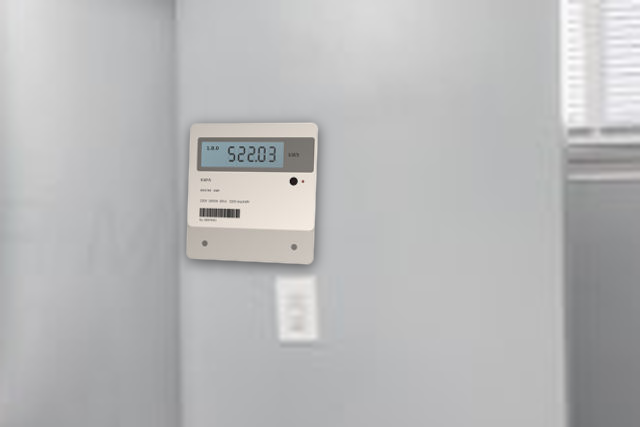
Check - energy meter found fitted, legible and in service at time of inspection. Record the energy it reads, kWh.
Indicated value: 522.03 kWh
